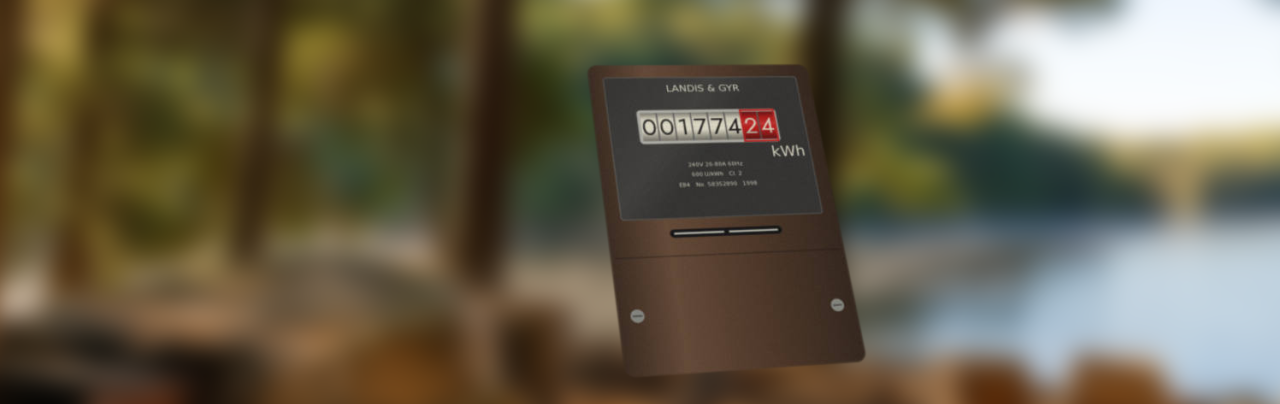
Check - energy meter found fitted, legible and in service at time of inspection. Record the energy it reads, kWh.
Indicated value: 1774.24 kWh
